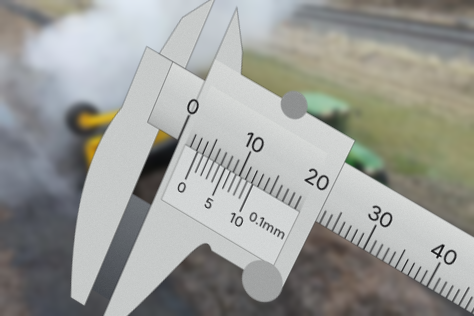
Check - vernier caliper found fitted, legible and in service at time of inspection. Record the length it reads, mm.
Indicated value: 3.2 mm
